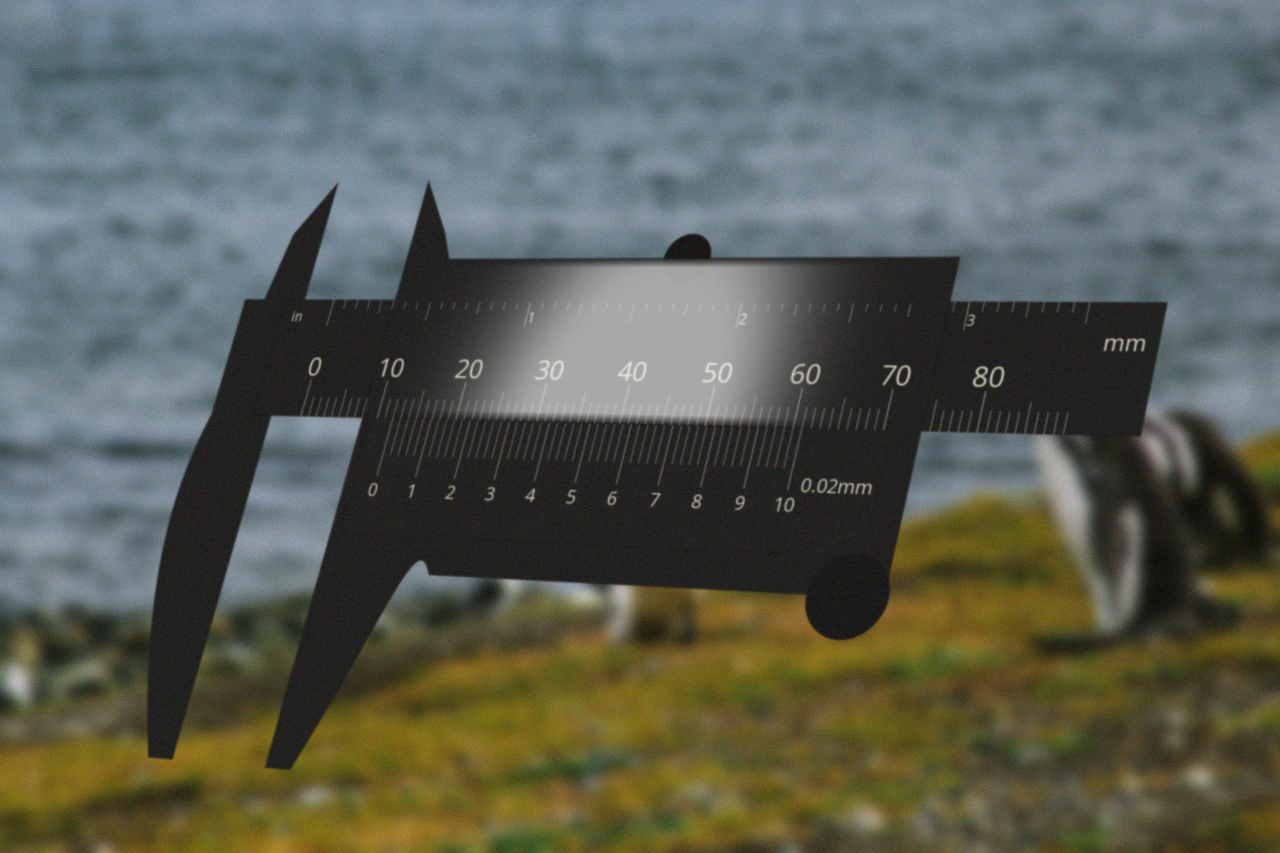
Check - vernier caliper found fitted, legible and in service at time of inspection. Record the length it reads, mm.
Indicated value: 12.0 mm
